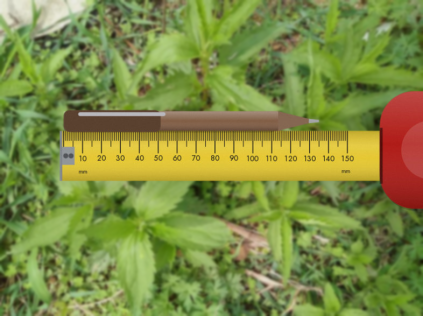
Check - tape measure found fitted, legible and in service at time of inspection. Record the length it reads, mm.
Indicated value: 135 mm
